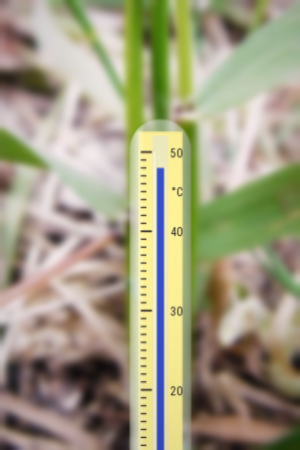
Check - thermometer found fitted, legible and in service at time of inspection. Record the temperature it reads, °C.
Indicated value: 48 °C
